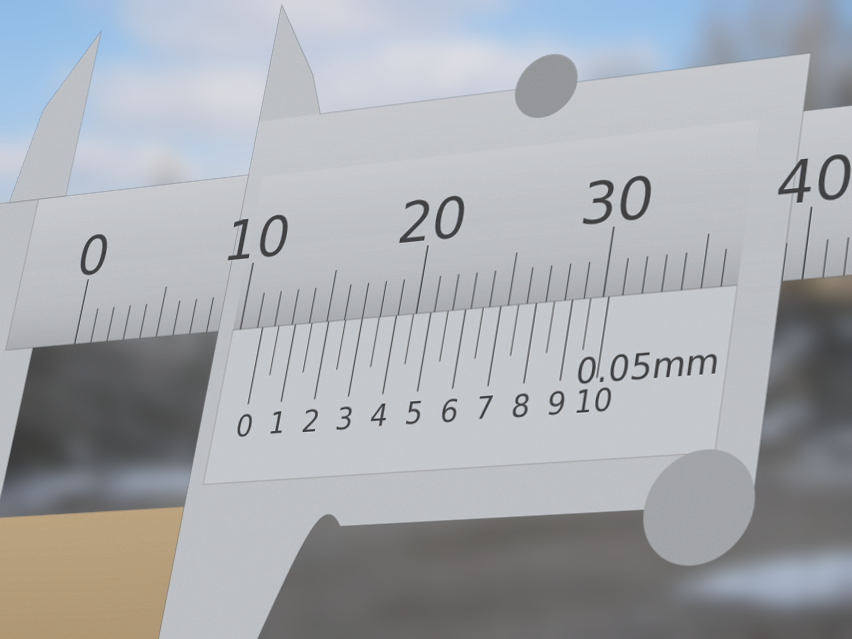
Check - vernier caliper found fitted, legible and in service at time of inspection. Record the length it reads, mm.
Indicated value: 11.3 mm
